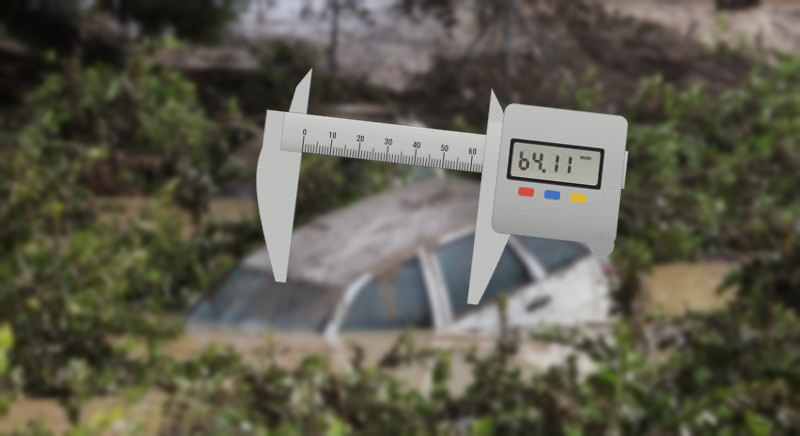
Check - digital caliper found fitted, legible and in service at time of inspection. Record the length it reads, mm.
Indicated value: 64.11 mm
